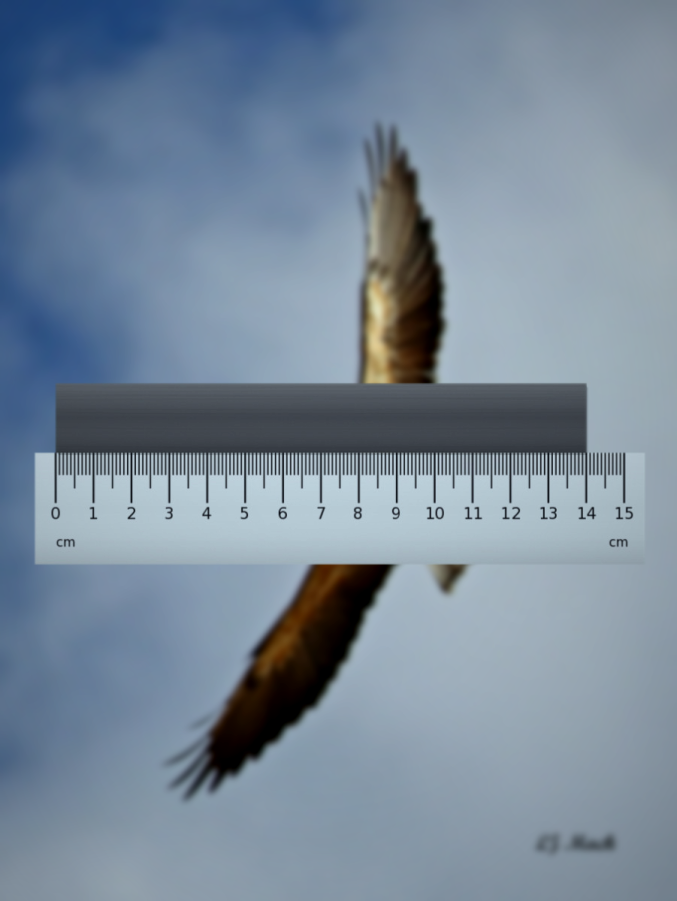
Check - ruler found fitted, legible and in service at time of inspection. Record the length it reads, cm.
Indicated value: 14 cm
